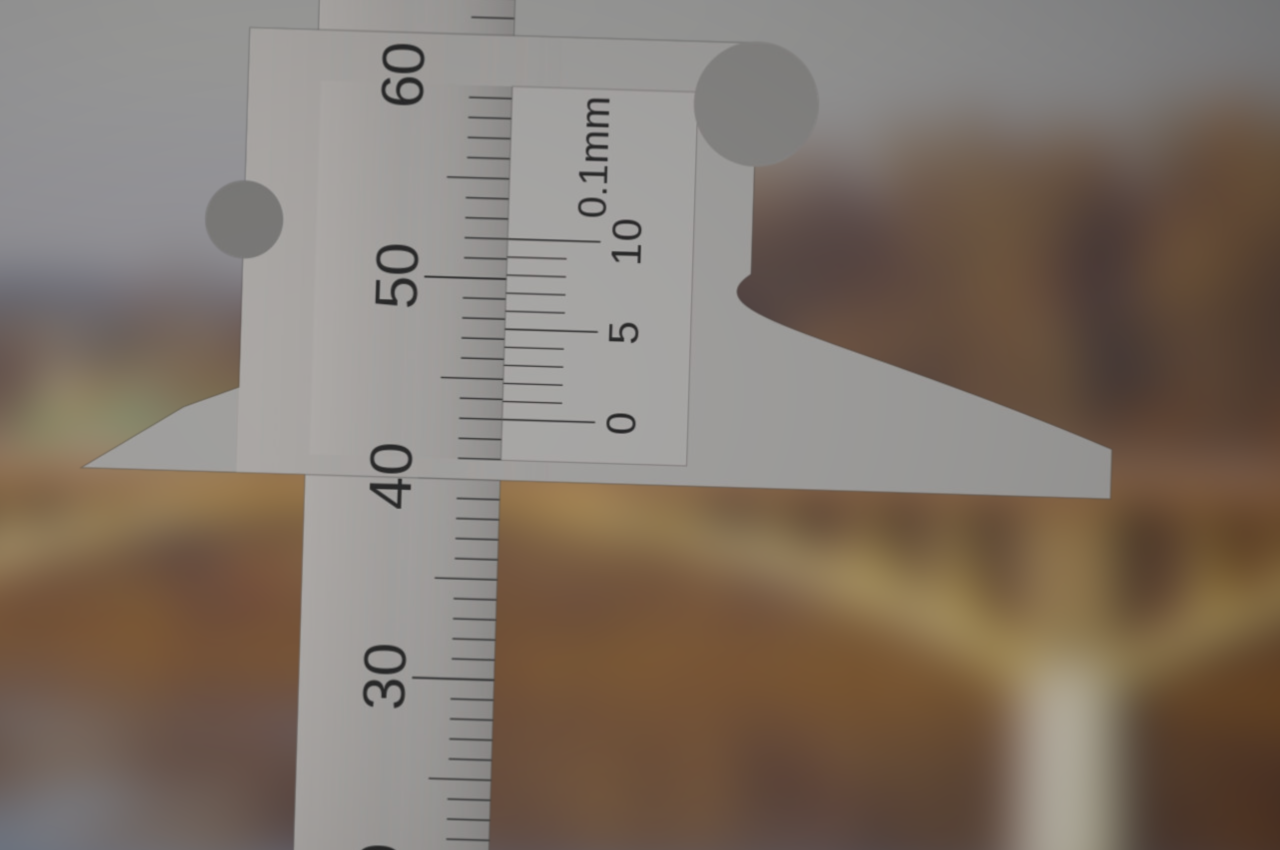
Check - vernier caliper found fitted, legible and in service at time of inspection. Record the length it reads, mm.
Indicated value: 43.0 mm
